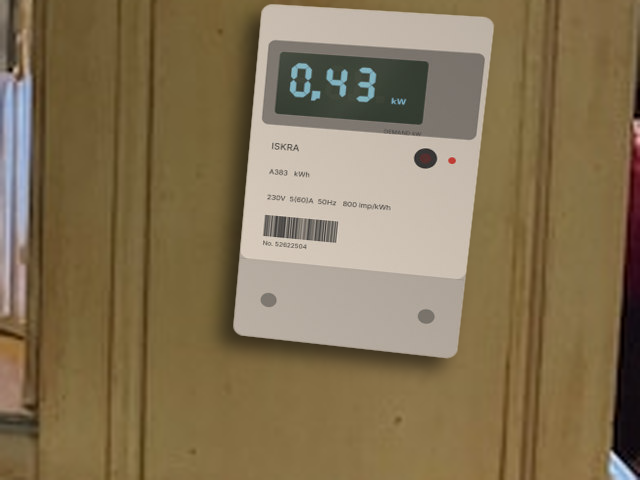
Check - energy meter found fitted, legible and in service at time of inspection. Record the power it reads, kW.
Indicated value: 0.43 kW
